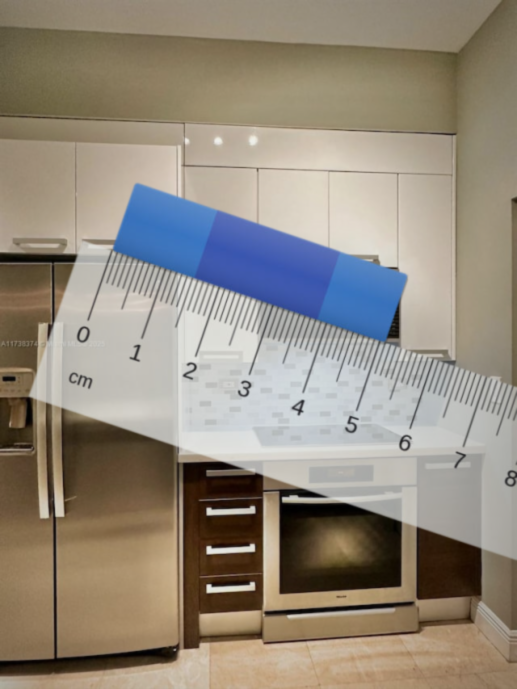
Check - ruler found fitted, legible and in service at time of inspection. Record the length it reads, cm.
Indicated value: 5.1 cm
